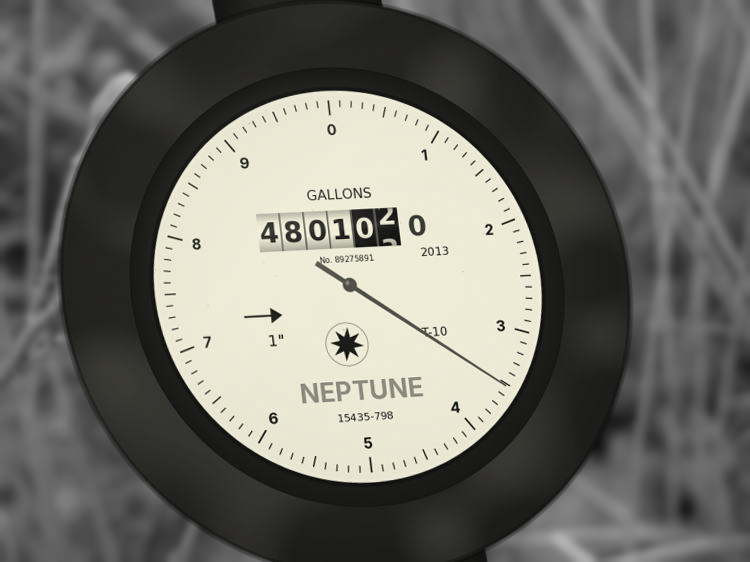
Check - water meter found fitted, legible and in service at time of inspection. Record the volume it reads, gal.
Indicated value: 4801023.5 gal
